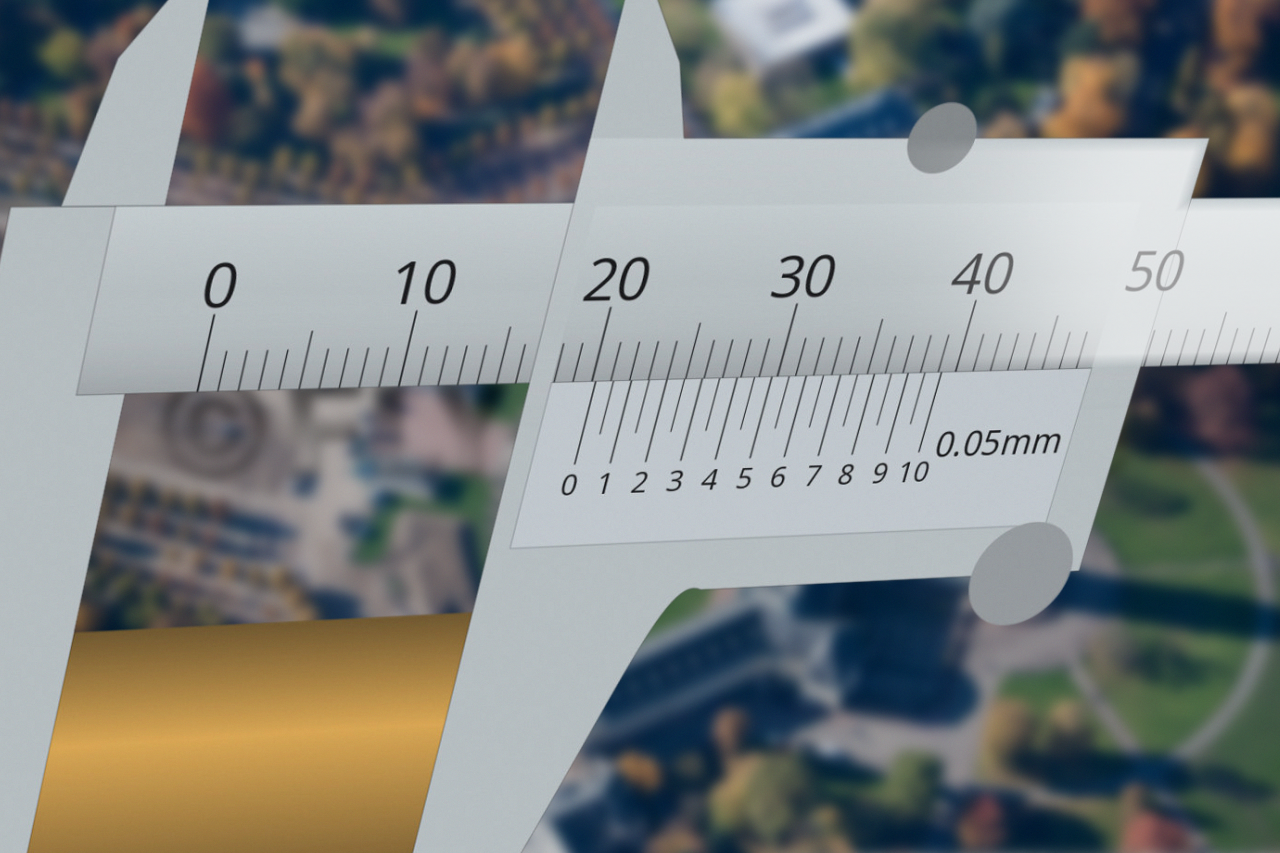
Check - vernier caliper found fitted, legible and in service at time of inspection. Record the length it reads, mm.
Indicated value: 20.2 mm
